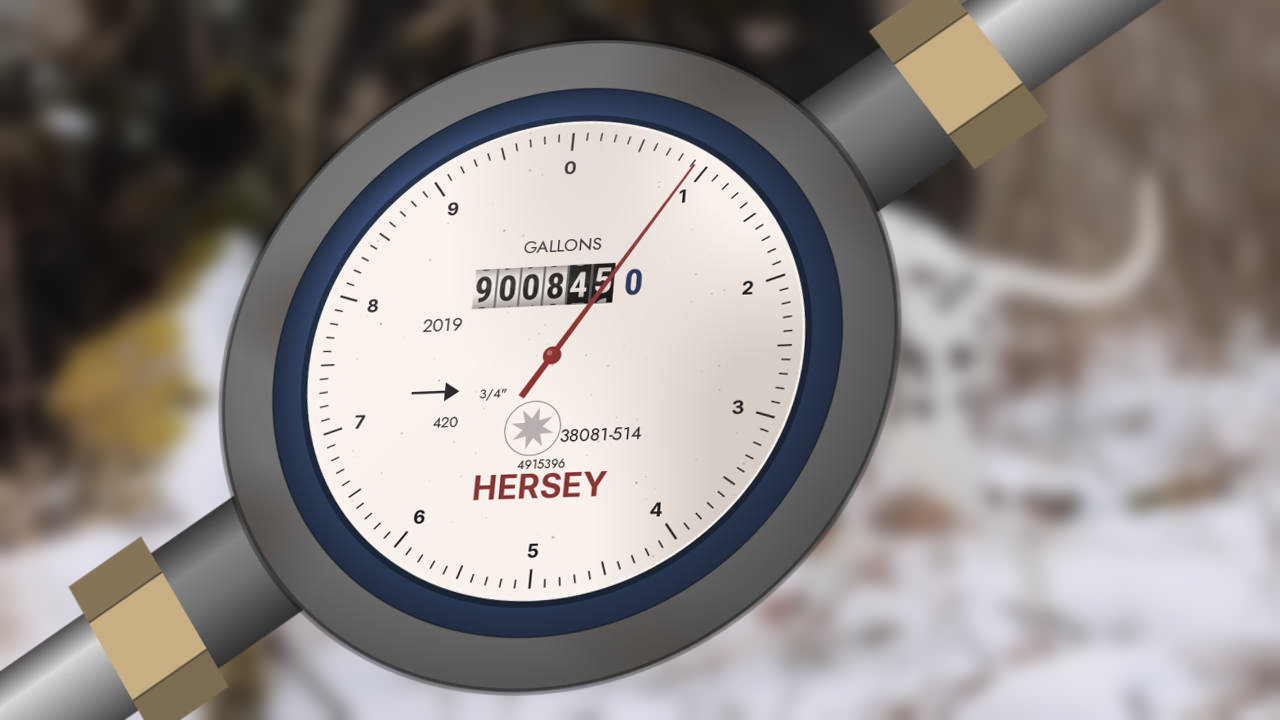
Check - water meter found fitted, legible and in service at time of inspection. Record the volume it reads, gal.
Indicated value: 9008450.9 gal
